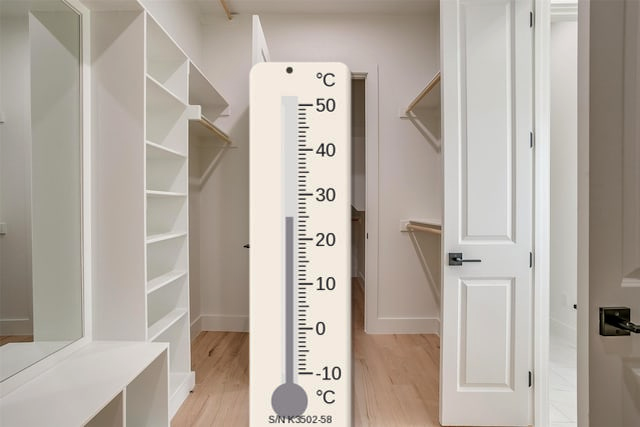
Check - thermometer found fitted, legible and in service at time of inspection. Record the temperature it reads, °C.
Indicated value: 25 °C
